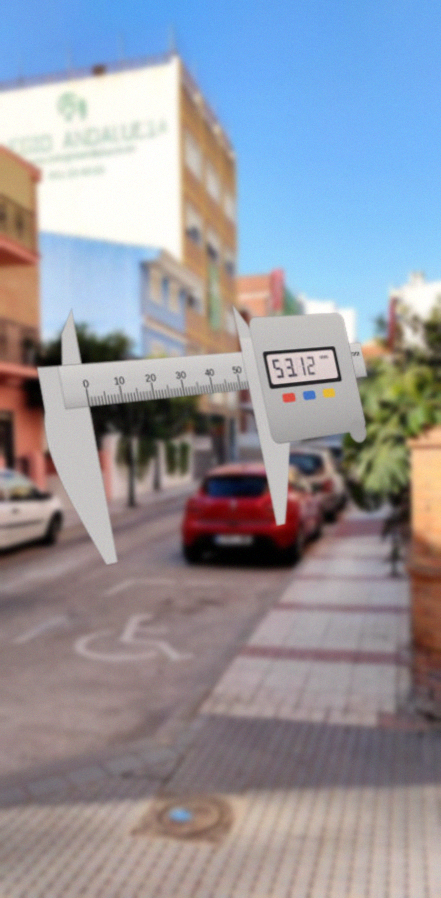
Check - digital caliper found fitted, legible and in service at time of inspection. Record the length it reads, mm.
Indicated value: 53.12 mm
